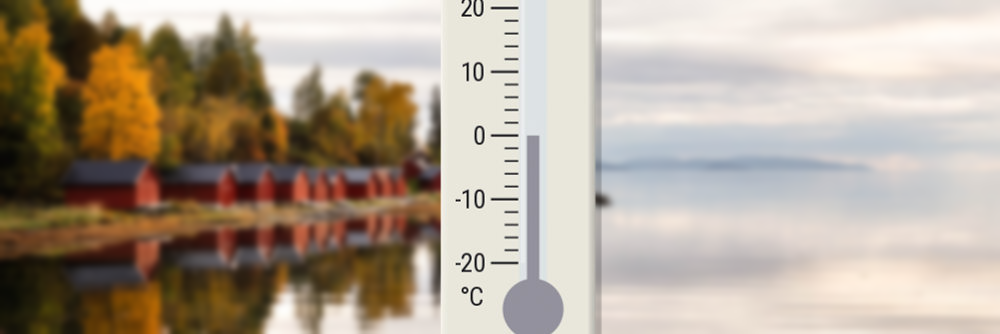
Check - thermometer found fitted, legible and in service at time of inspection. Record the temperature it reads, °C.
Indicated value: 0 °C
